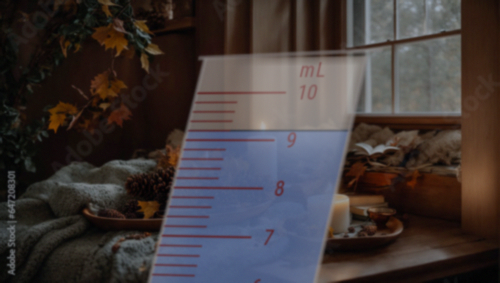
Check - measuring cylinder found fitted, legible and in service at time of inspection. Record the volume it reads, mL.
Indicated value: 9.2 mL
